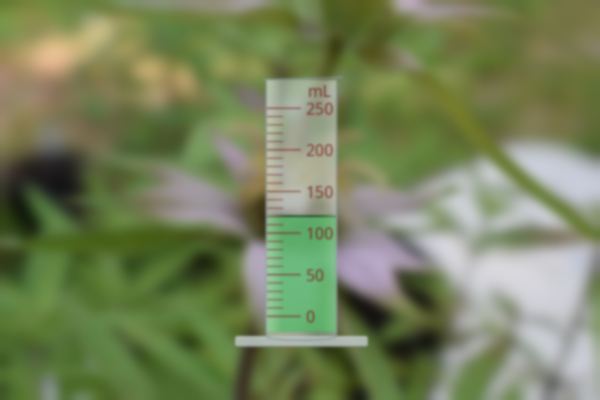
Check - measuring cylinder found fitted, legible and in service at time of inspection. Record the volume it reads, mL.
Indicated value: 120 mL
